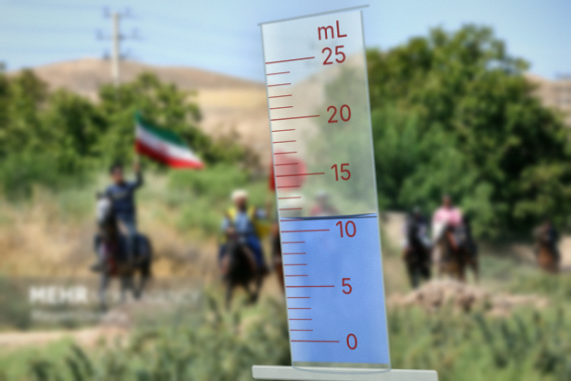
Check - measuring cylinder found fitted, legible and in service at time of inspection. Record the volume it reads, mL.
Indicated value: 11 mL
